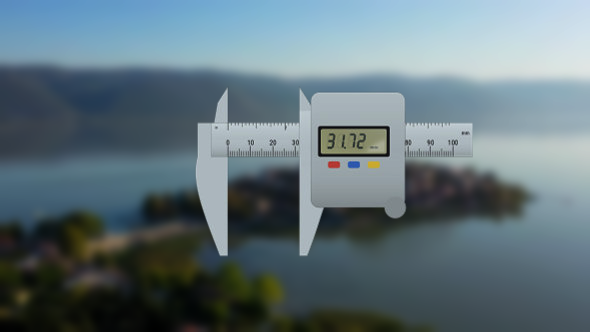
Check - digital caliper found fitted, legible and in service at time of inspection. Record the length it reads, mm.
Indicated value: 31.72 mm
